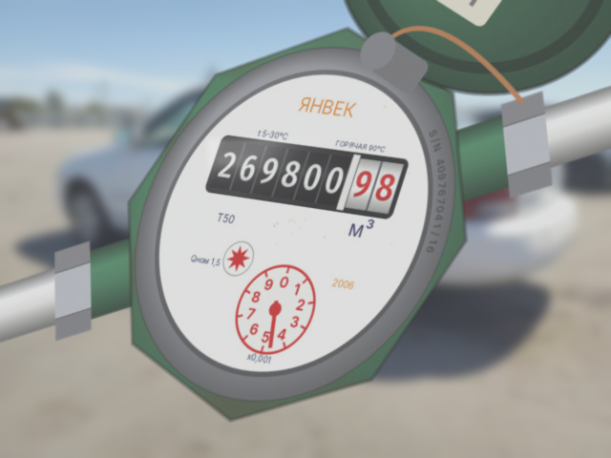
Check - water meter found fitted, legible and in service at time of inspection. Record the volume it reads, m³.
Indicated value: 269800.984 m³
